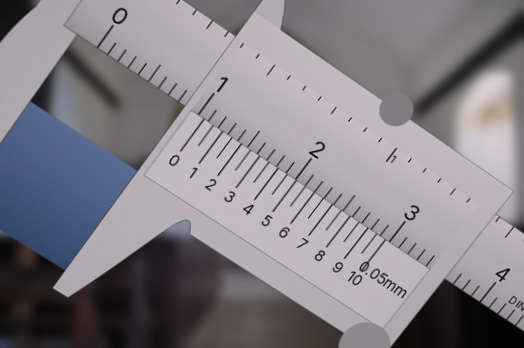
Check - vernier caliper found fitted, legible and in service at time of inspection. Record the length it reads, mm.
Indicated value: 10.6 mm
